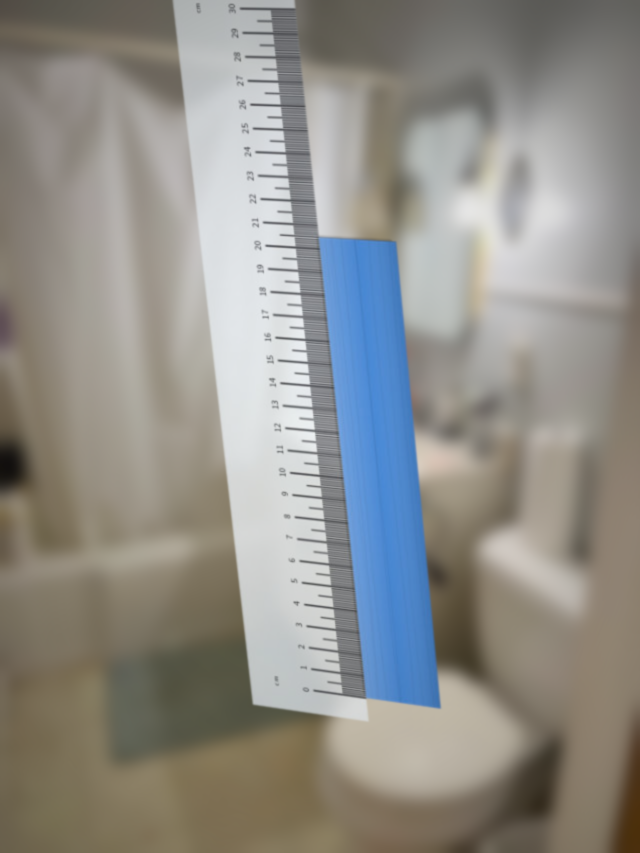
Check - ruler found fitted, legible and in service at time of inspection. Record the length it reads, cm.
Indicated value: 20.5 cm
